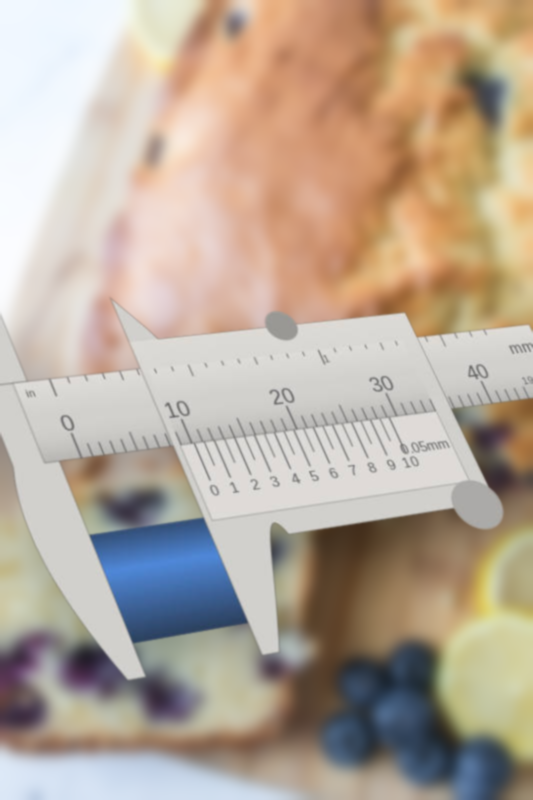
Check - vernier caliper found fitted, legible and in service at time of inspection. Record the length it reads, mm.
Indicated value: 10.2 mm
